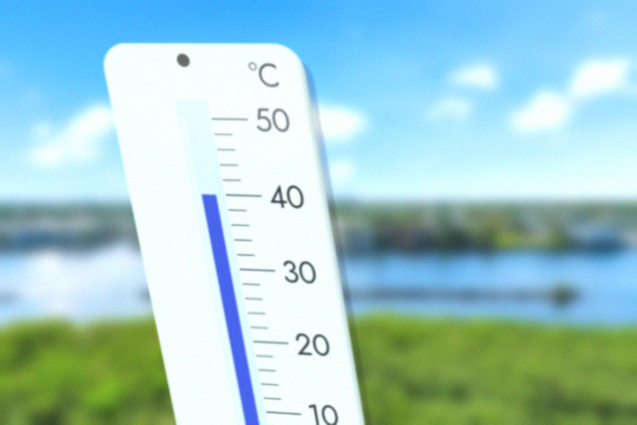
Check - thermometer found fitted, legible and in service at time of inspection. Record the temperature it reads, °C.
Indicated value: 40 °C
